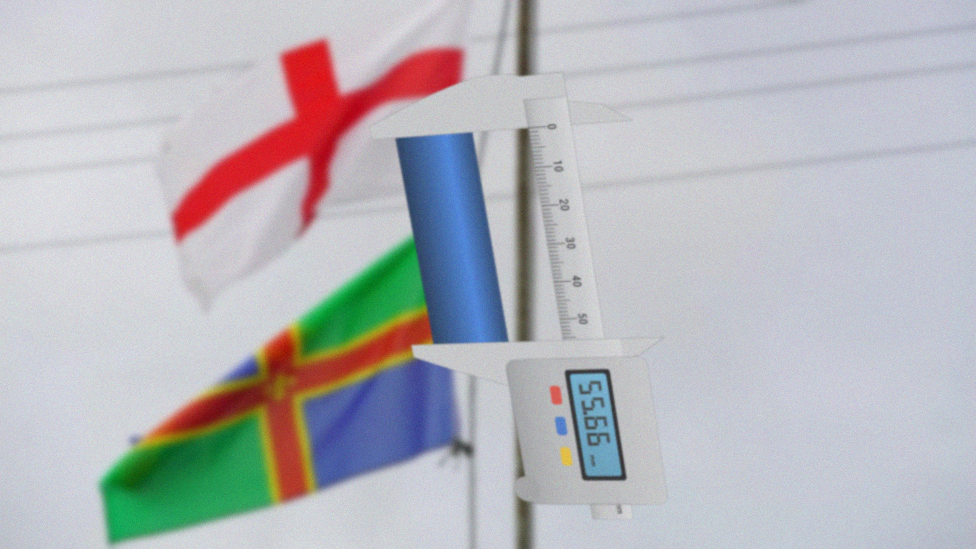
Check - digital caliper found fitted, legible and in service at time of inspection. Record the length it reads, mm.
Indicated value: 55.66 mm
